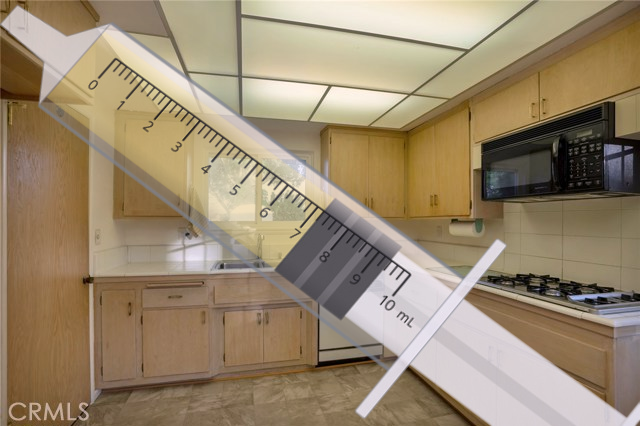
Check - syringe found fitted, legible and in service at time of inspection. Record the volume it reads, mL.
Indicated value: 7.2 mL
